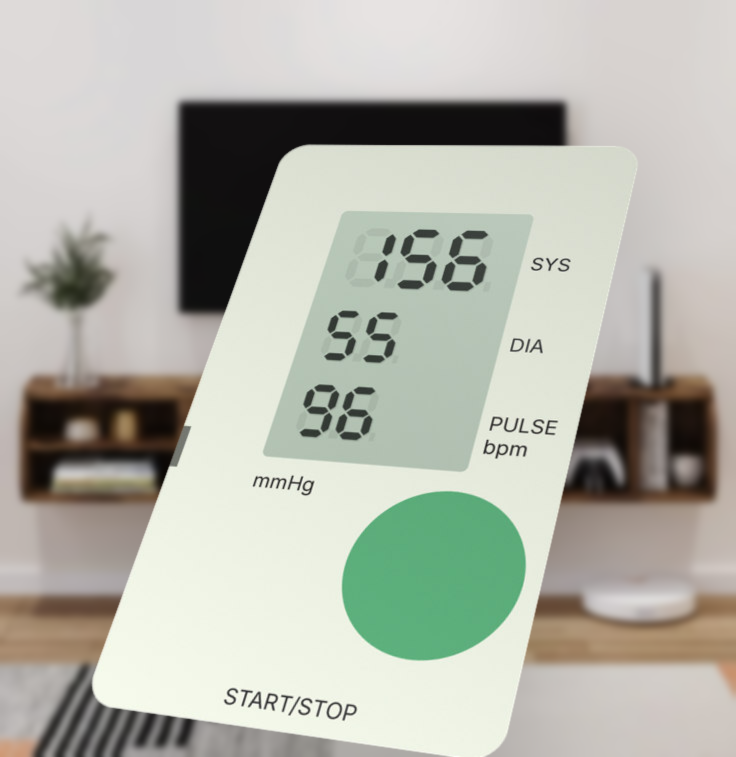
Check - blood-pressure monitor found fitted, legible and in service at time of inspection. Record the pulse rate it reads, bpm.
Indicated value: 96 bpm
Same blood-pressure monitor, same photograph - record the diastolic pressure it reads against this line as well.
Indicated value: 55 mmHg
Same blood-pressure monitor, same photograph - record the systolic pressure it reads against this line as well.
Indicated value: 156 mmHg
